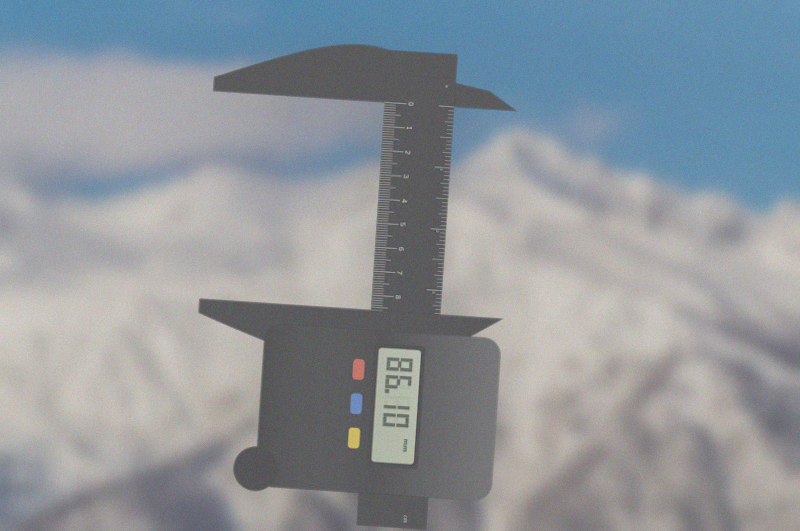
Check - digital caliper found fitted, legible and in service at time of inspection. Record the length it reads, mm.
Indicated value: 86.10 mm
